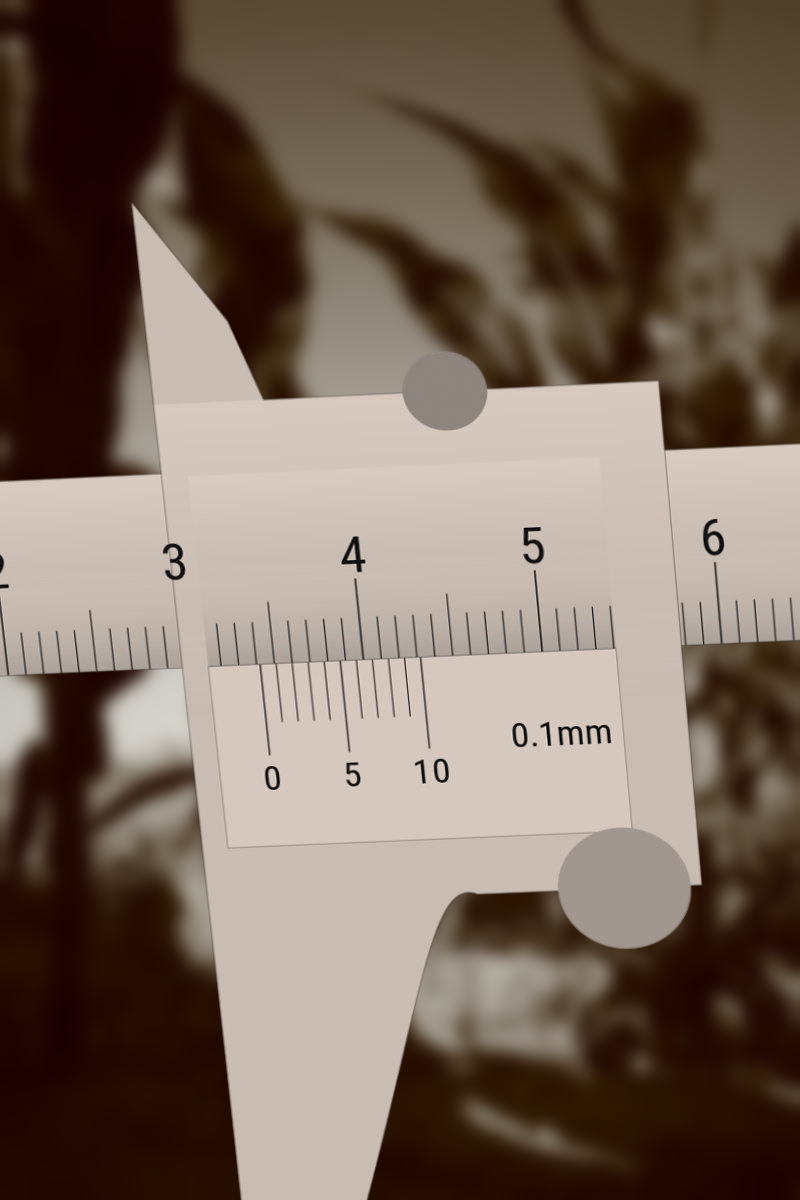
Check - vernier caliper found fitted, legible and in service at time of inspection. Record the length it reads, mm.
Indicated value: 34.2 mm
